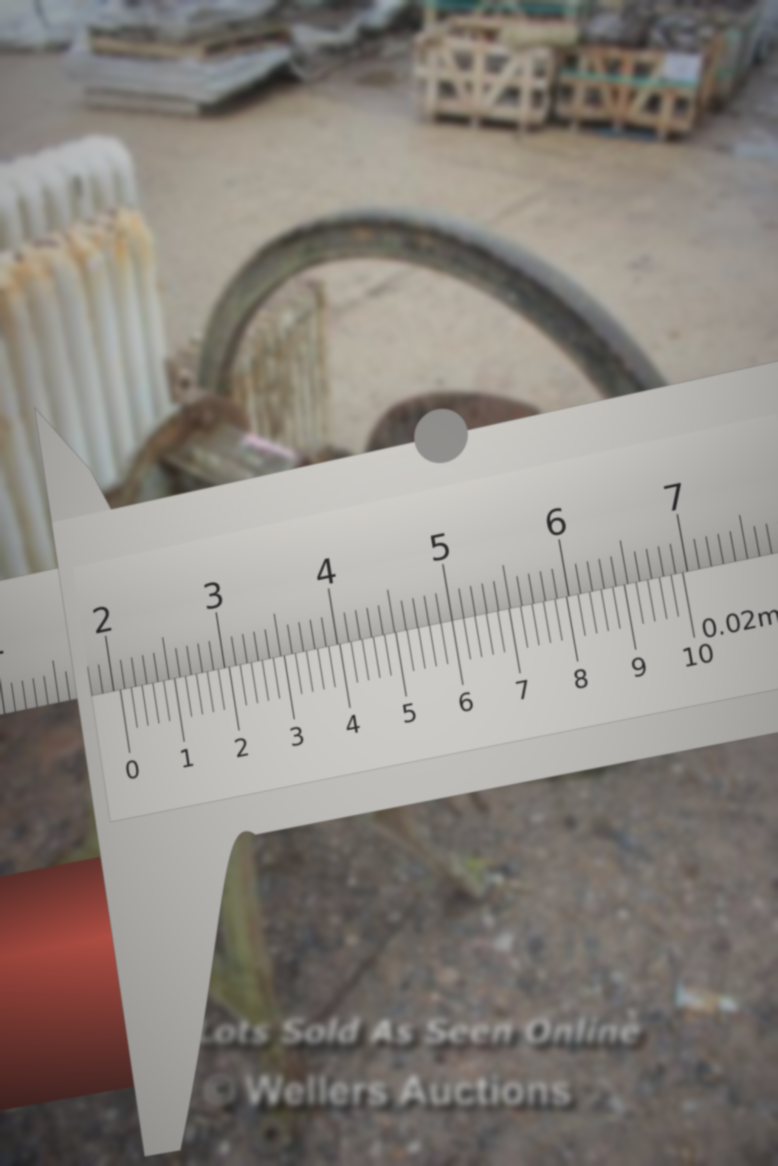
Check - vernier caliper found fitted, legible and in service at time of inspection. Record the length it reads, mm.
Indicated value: 20.6 mm
